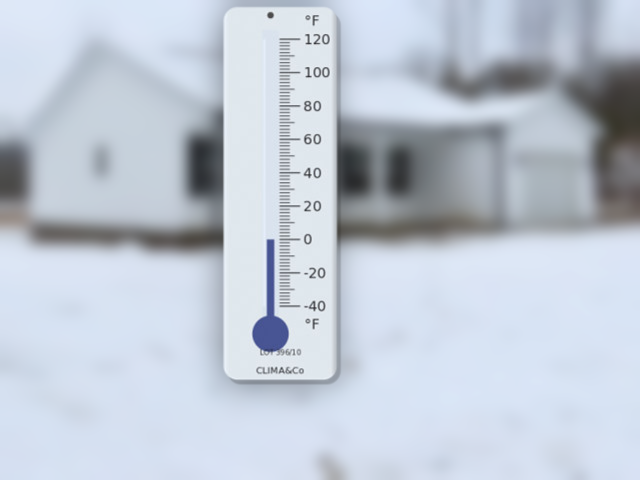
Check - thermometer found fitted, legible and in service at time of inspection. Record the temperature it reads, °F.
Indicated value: 0 °F
